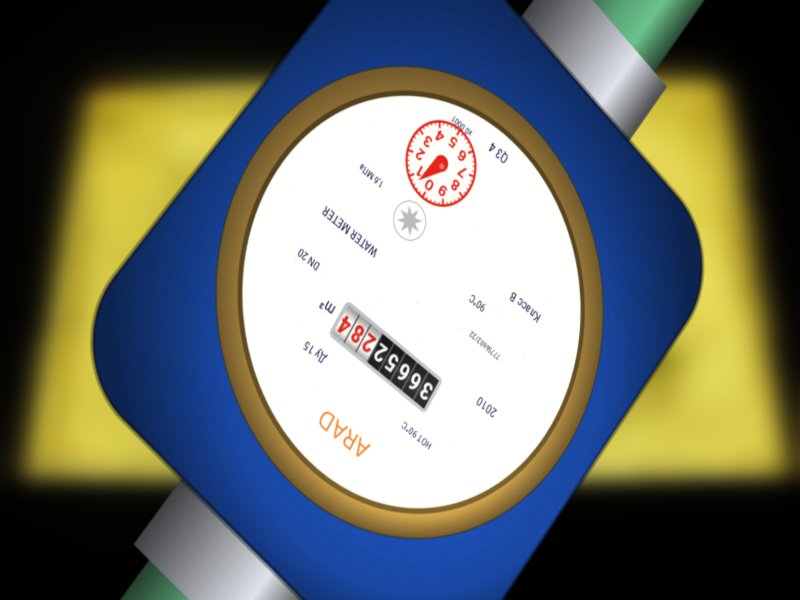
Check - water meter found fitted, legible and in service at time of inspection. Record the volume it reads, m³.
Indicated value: 36652.2840 m³
